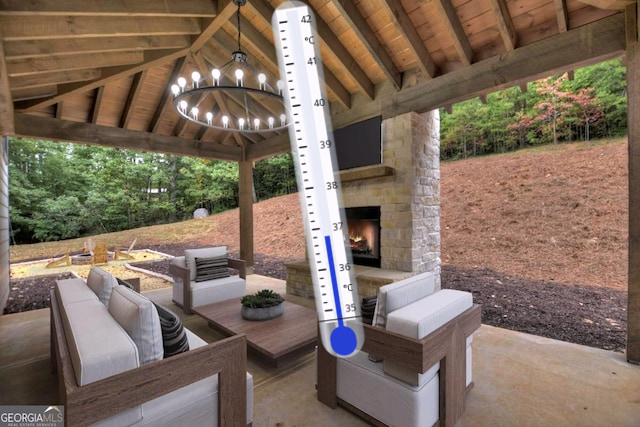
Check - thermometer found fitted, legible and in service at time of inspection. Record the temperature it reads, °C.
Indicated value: 36.8 °C
